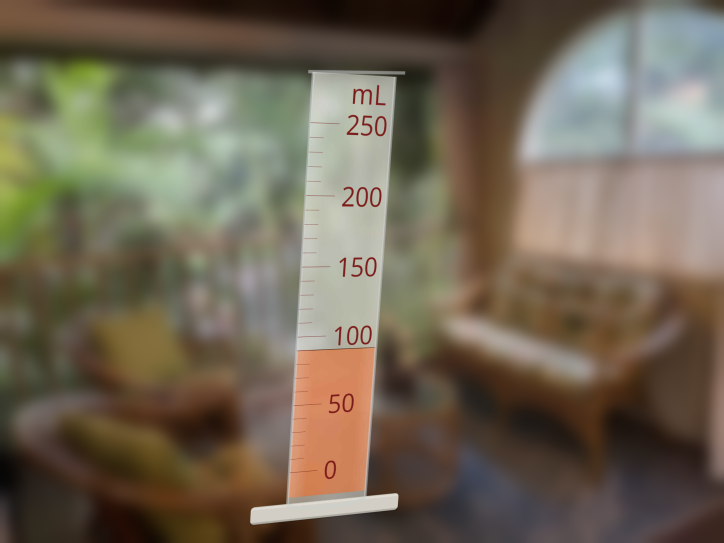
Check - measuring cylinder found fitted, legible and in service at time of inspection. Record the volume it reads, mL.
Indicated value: 90 mL
